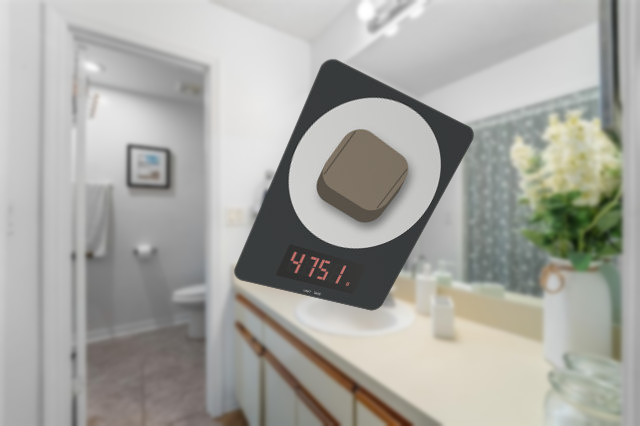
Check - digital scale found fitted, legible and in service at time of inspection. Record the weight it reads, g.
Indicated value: 4751 g
